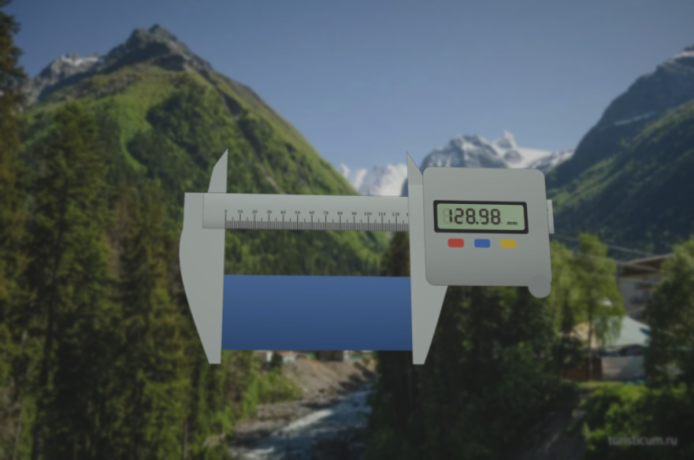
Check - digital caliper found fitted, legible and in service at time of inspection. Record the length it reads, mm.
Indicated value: 128.98 mm
